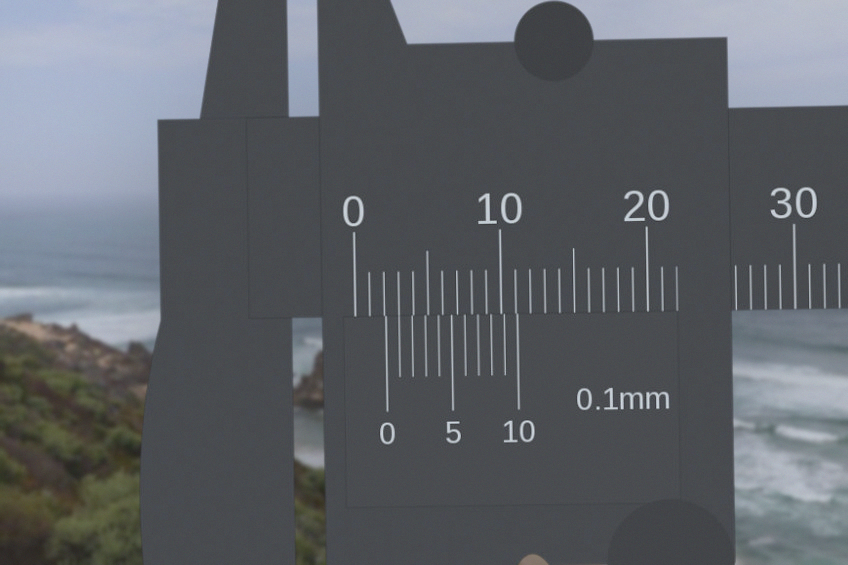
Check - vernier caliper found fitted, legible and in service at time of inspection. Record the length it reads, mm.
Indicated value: 2.1 mm
